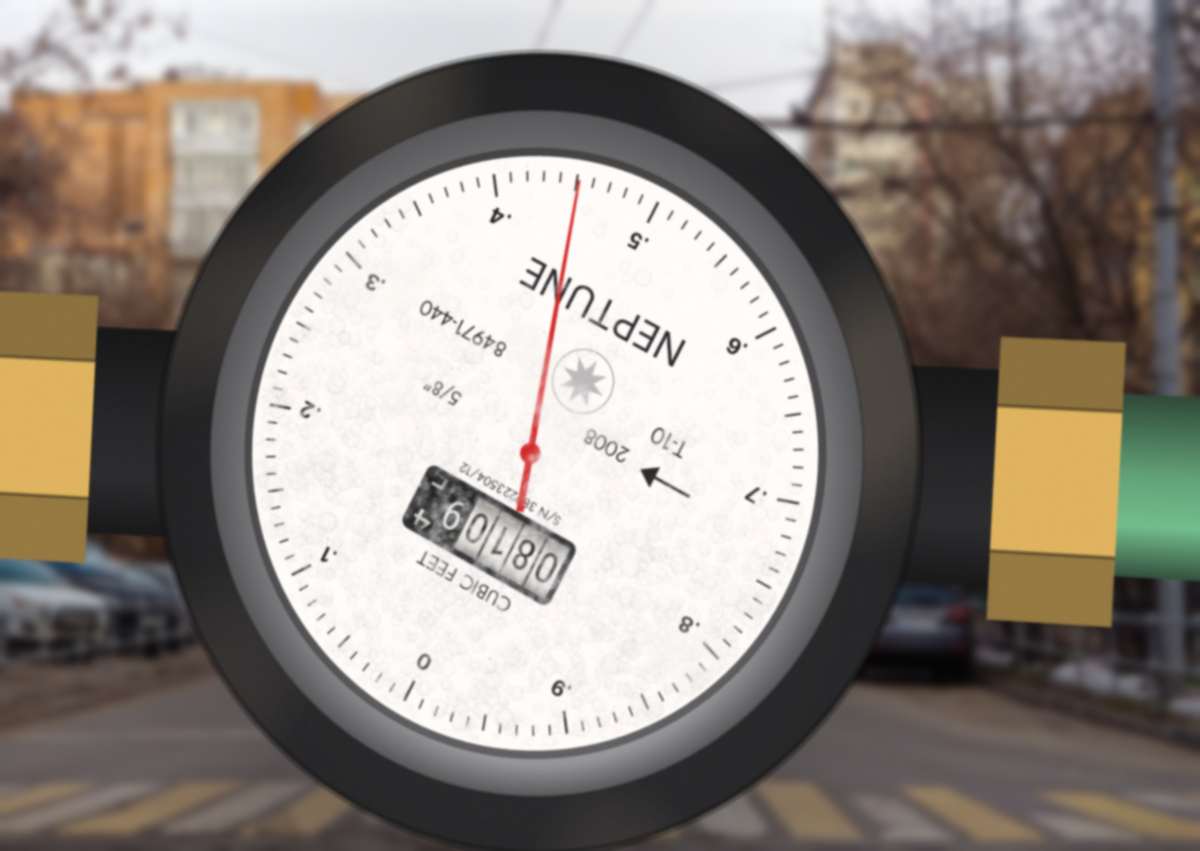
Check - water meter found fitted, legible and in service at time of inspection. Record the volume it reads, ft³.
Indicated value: 81094.45 ft³
